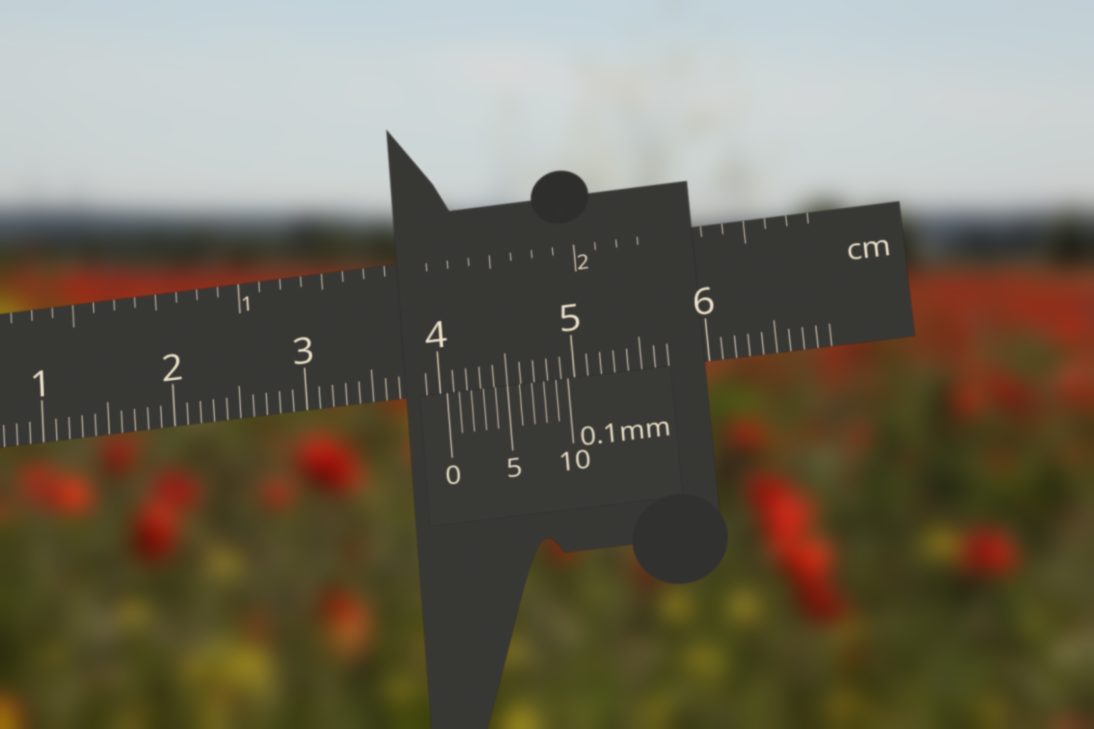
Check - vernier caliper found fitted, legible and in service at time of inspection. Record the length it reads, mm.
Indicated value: 40.5 mm
